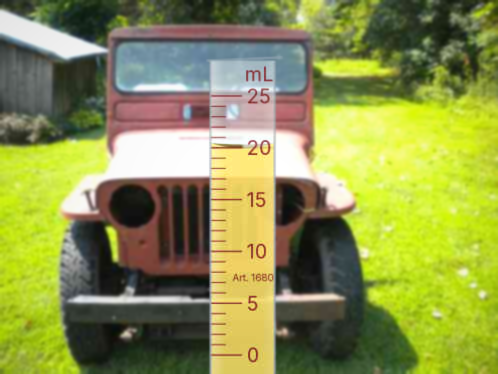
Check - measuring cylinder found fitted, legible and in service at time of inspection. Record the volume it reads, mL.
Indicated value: 20 mL
